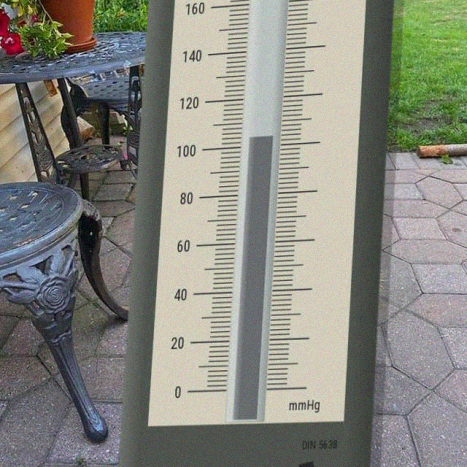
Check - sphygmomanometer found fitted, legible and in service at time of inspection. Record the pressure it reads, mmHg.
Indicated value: 104 mmHg
